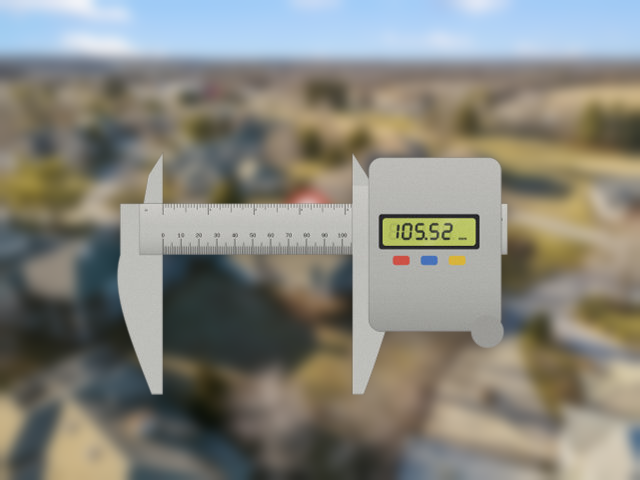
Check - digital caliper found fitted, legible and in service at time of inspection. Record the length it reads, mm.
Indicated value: 105.52 mm
